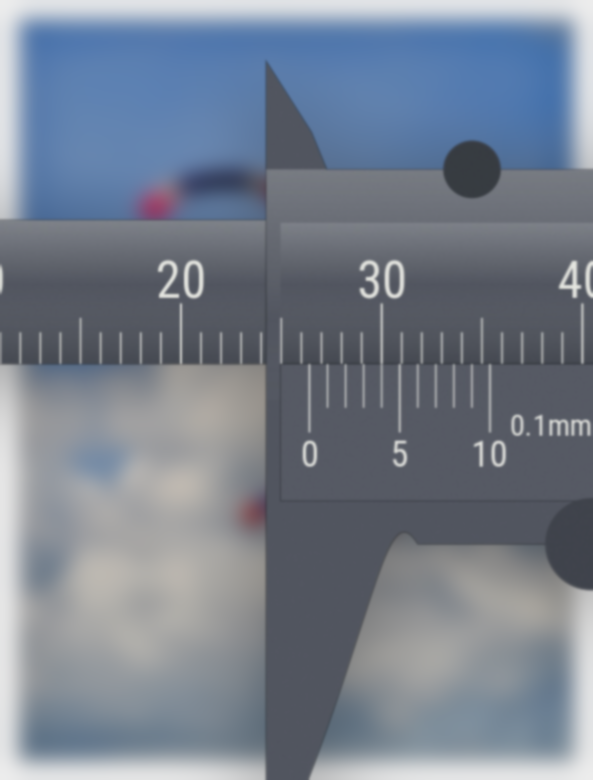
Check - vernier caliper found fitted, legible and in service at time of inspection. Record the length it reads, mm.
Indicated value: 26.4 mm
